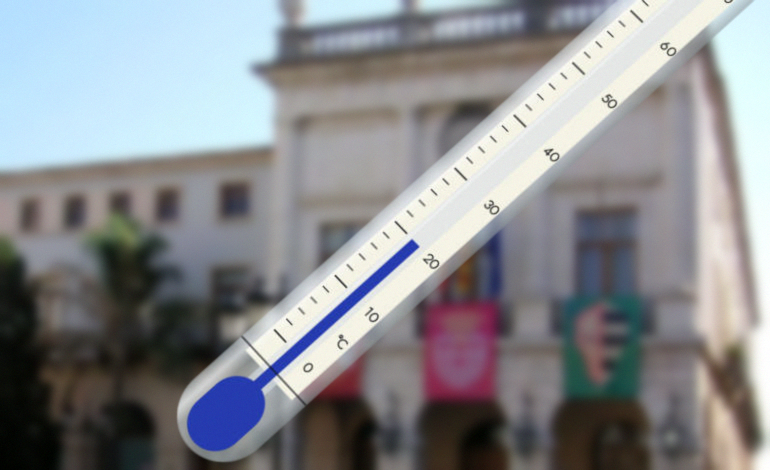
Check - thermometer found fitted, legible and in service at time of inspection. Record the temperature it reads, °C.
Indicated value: 20 °C
